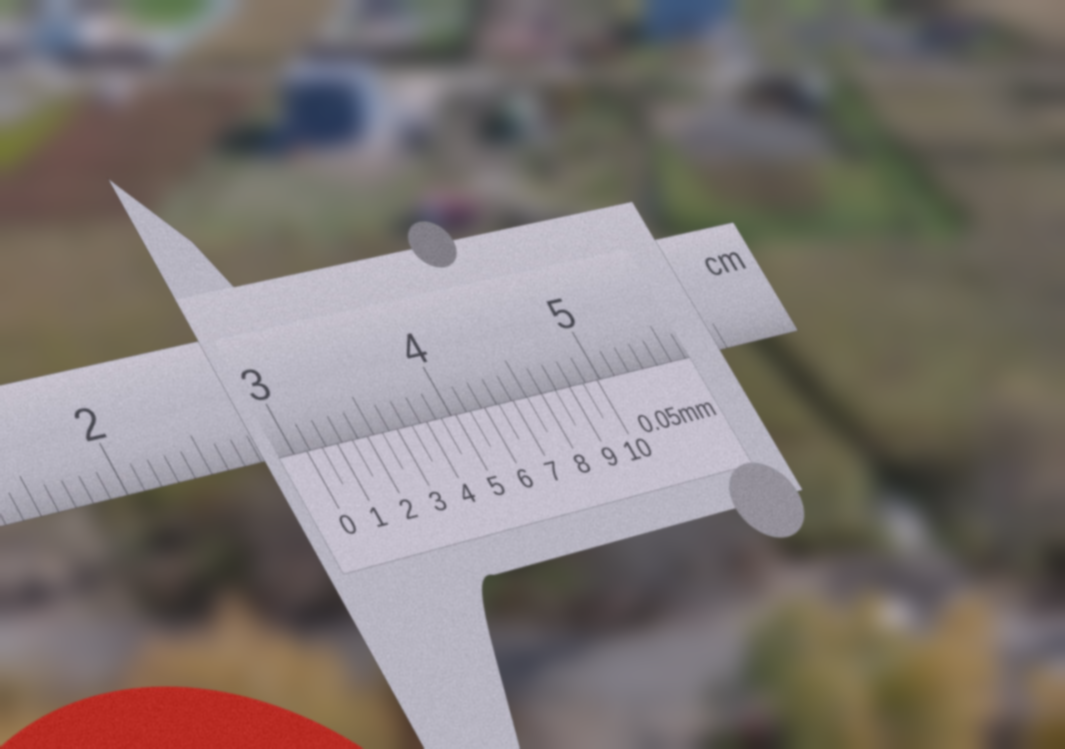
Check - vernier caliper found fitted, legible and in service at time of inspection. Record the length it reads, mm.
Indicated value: 30.8 mm
